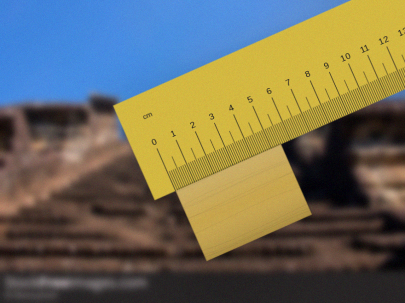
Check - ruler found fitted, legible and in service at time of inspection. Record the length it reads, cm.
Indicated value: 5.5 cm
